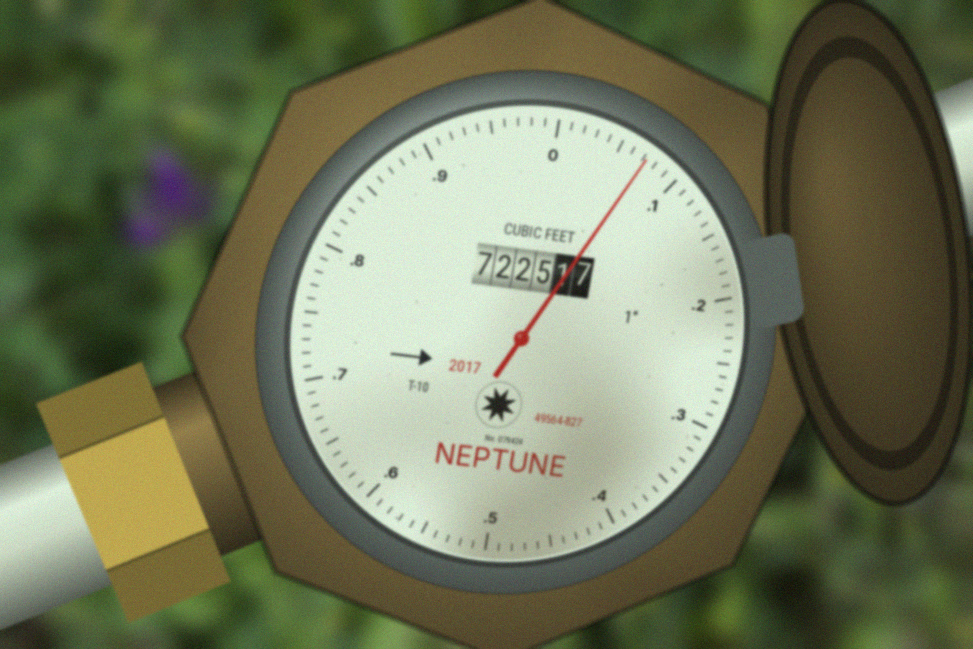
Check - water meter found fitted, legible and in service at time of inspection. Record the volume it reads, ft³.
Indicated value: 722517.07 ft³
